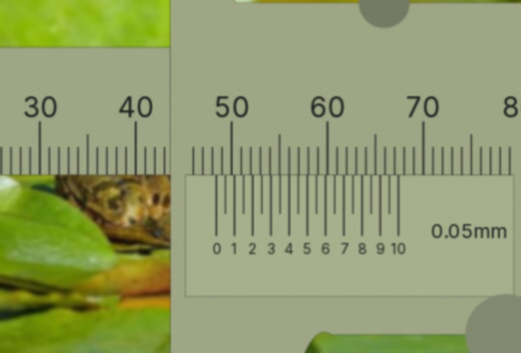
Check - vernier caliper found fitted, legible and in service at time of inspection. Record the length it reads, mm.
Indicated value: 48.4 mm
